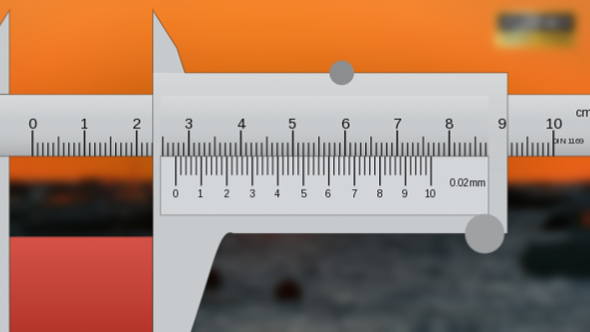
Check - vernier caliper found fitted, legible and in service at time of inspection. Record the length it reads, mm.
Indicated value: 27.5 mm
